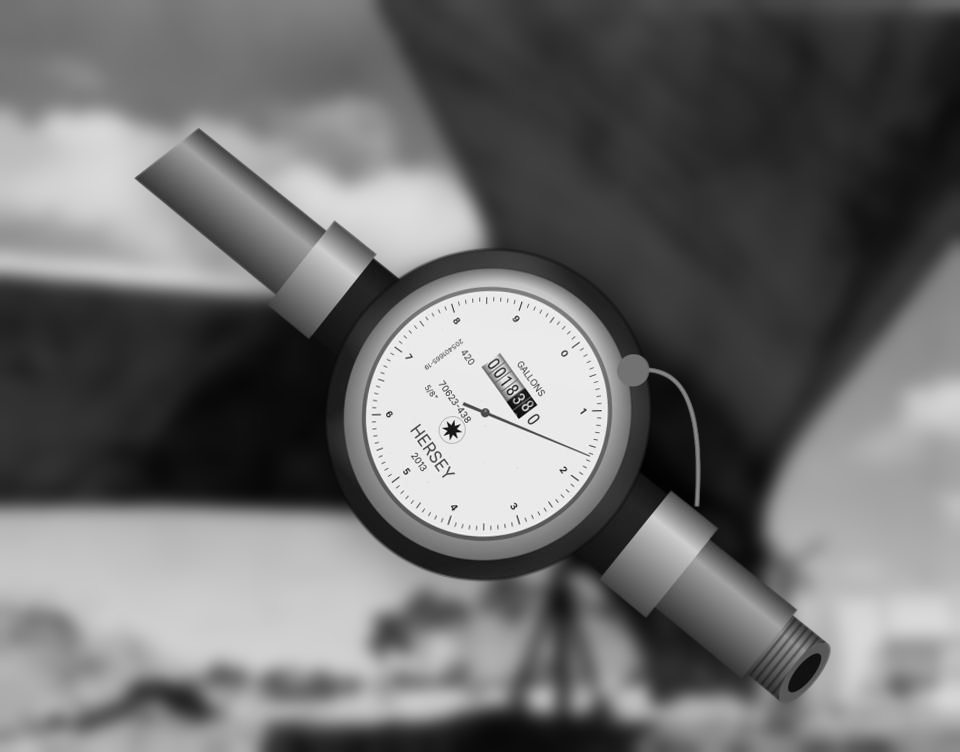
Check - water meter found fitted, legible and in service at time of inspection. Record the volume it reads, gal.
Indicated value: 18381.6 gal
